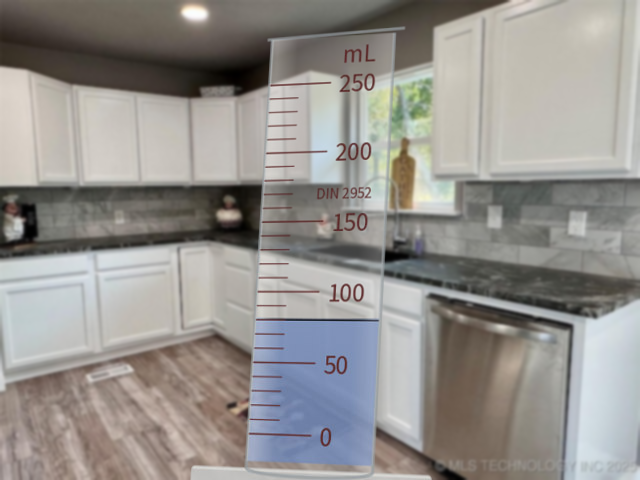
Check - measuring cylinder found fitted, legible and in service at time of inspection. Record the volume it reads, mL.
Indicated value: 80 mL
